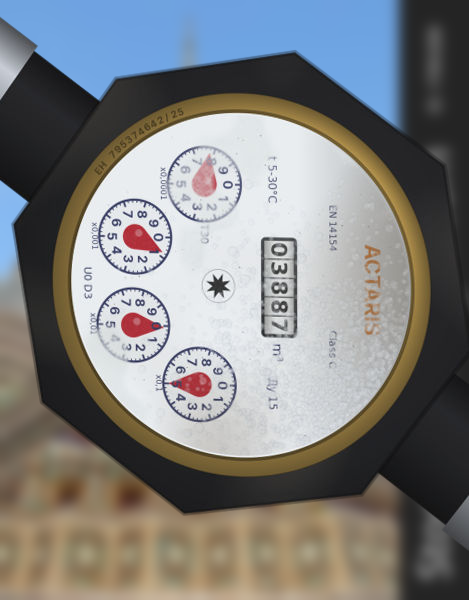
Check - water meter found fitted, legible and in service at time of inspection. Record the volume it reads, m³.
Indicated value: 3887.5007 m³
